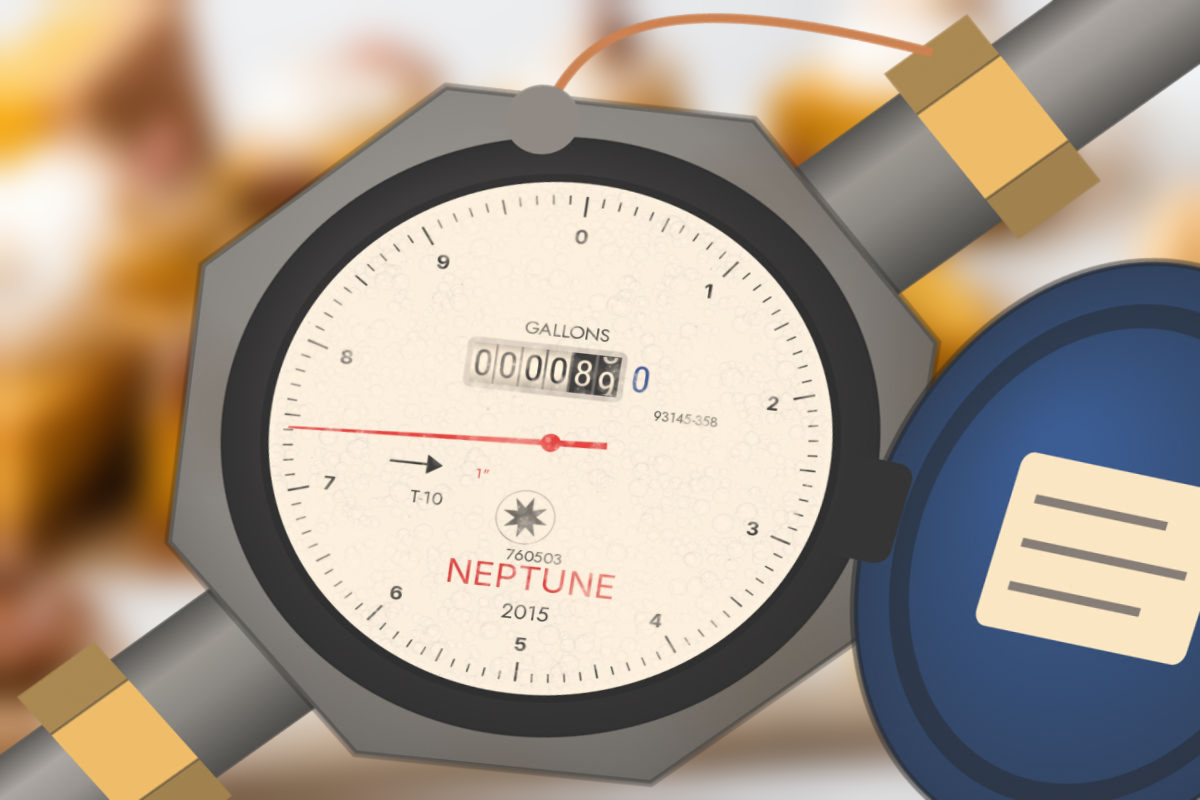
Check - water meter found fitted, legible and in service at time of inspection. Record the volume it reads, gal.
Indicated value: 887.4 gal
